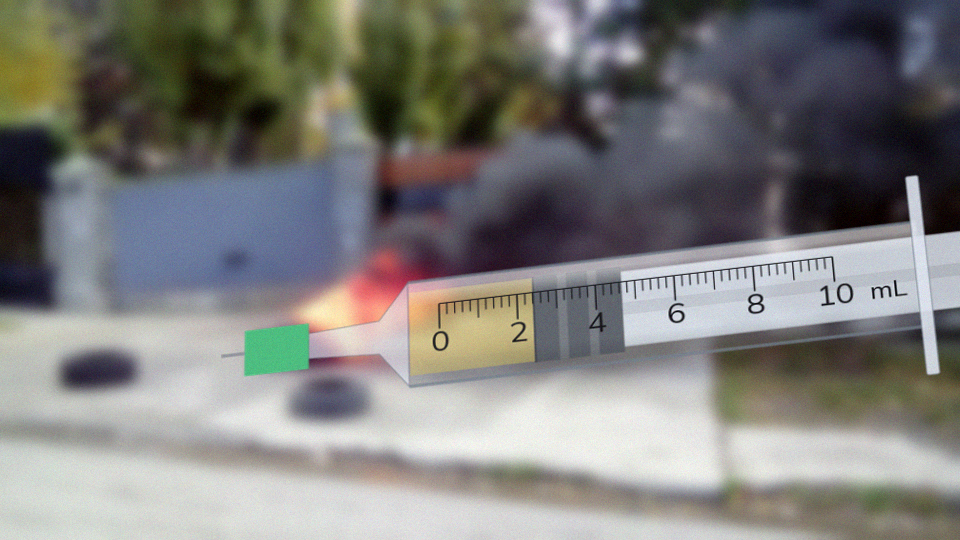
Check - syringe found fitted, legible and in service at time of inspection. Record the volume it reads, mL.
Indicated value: 2.4 mL
